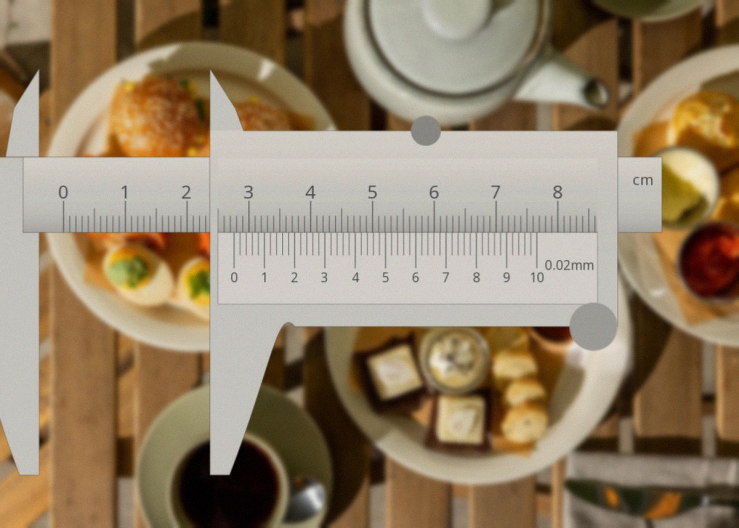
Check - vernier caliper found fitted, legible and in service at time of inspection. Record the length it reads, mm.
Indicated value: 27.6 mm
